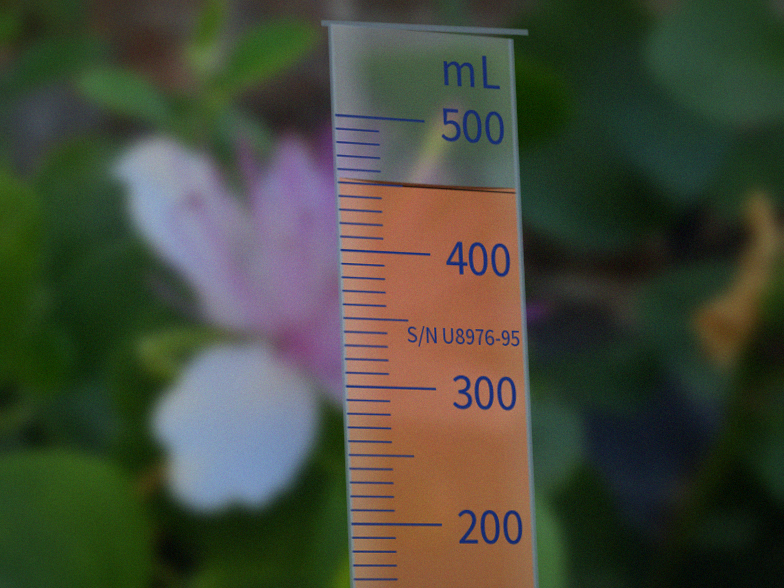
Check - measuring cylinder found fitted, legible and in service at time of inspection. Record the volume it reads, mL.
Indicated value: 450 mL
